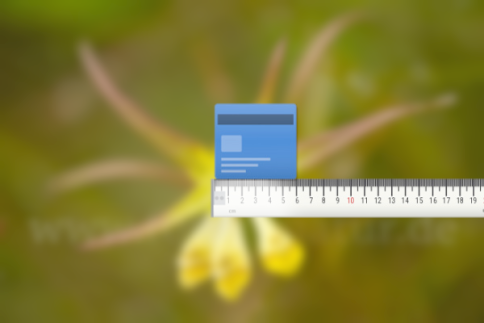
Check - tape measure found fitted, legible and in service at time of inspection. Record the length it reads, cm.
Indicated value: 6 cm
